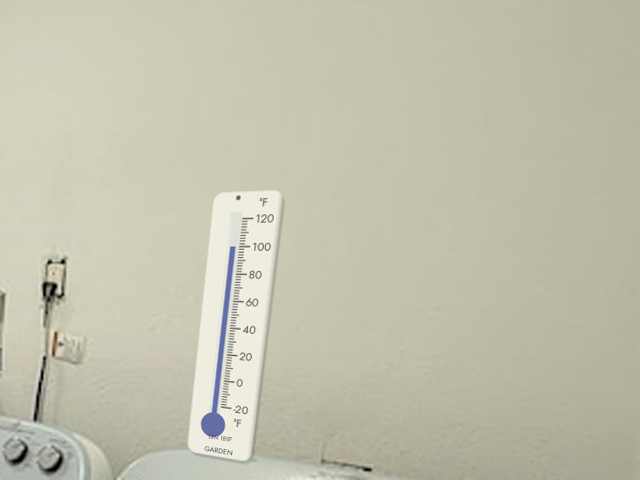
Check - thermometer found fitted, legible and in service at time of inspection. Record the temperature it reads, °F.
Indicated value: 100 °F
